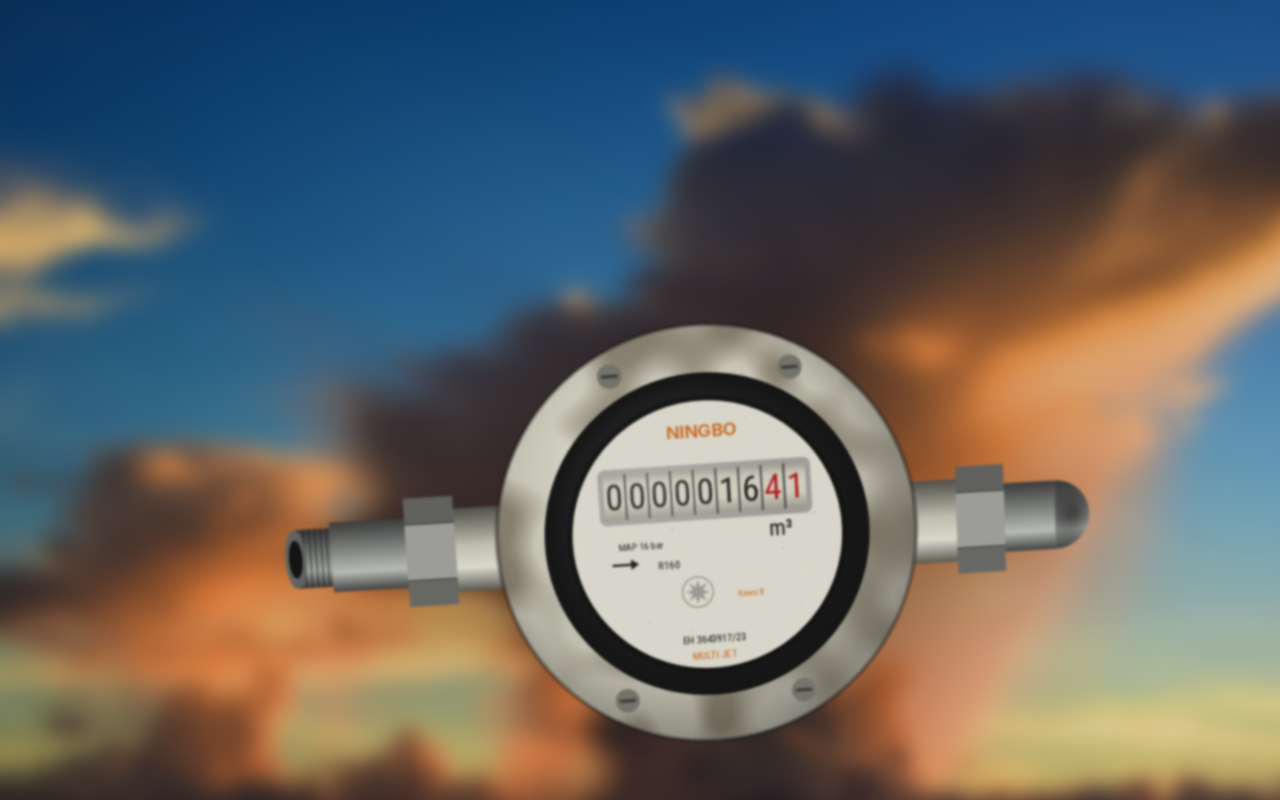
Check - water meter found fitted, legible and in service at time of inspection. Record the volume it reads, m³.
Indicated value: 16.41 m³
